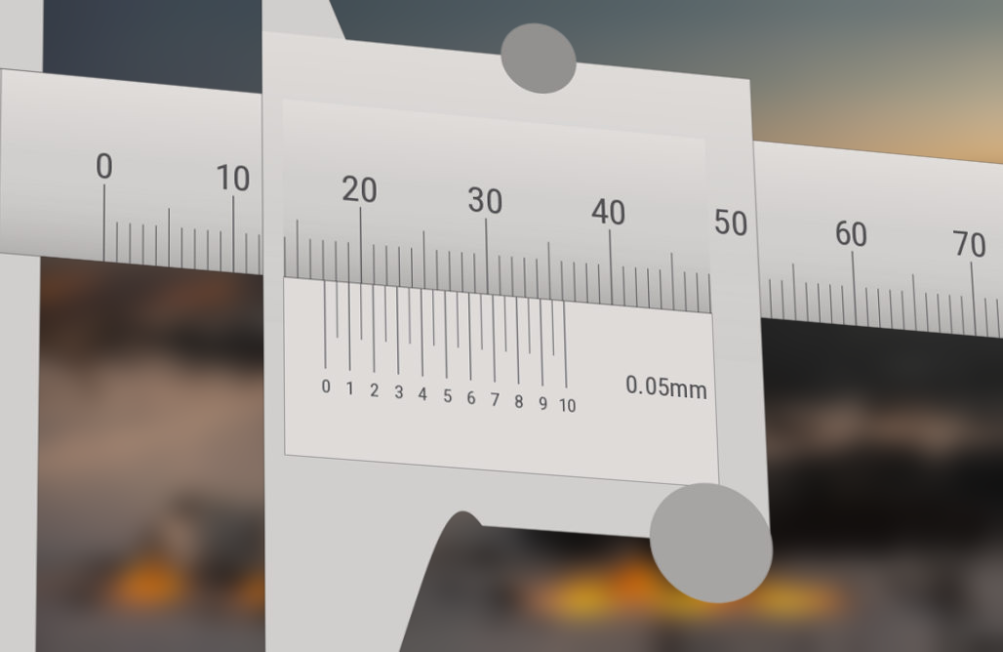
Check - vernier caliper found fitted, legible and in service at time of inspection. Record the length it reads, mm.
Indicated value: 17.1 mm
